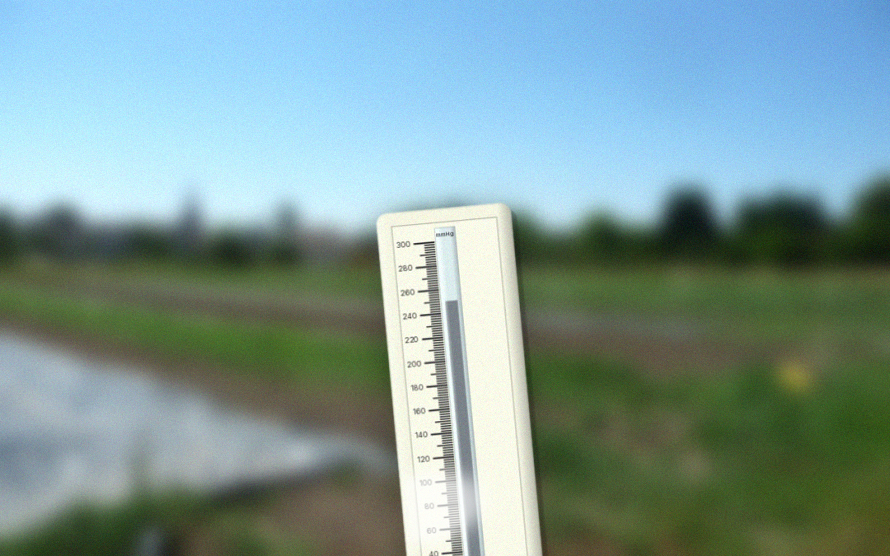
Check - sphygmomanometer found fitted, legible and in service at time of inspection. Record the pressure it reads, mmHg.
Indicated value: 250 mmHg
